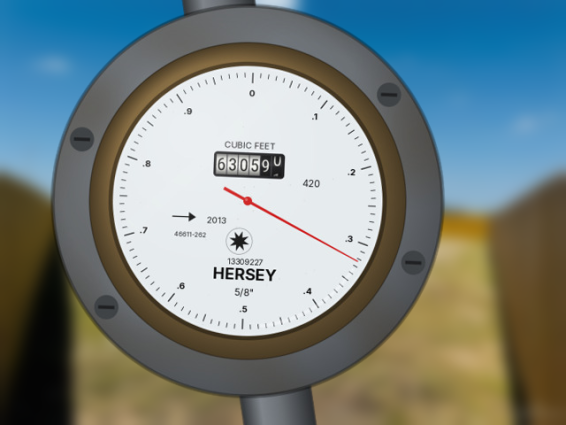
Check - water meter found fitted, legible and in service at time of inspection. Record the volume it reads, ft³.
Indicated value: 630590.32 ft³
